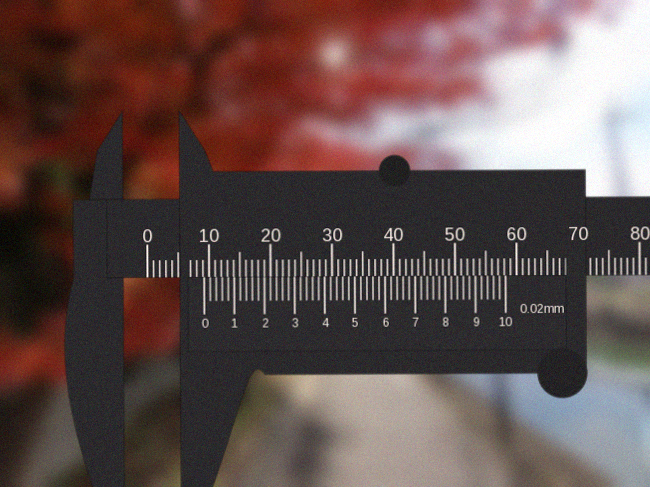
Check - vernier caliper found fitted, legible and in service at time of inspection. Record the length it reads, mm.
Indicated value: 9.2 mm
